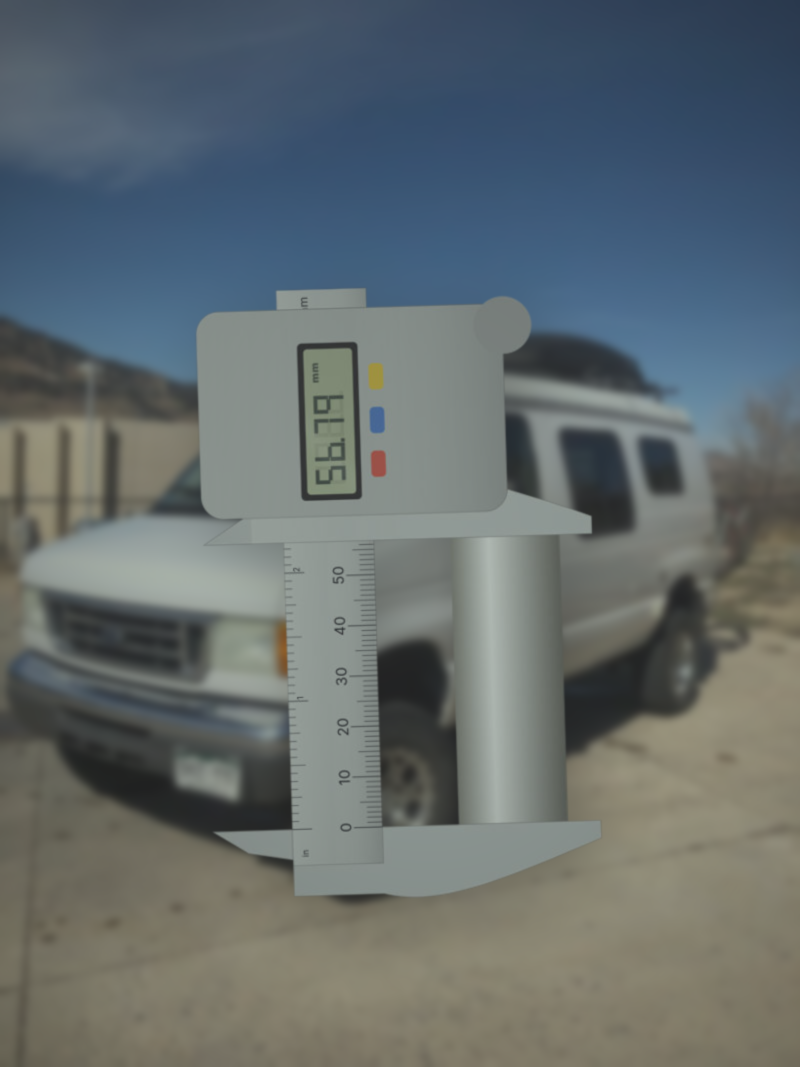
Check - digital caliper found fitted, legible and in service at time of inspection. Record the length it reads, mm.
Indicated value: 56.79 mm
